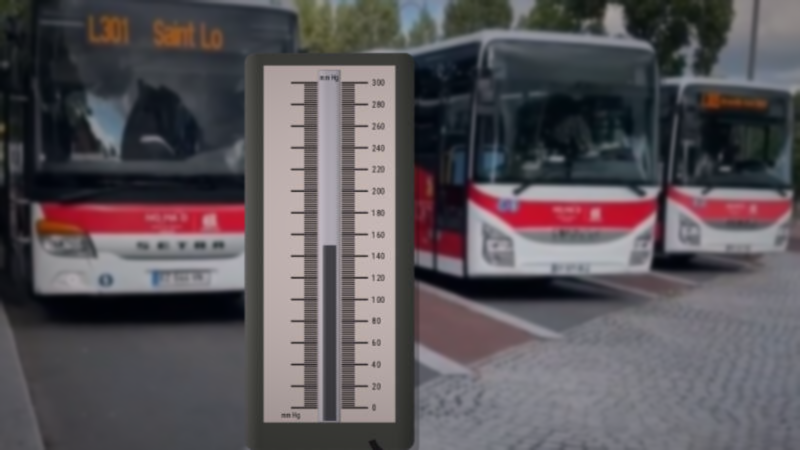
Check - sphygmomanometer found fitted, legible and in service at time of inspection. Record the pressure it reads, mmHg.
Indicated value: 150 mmHg
